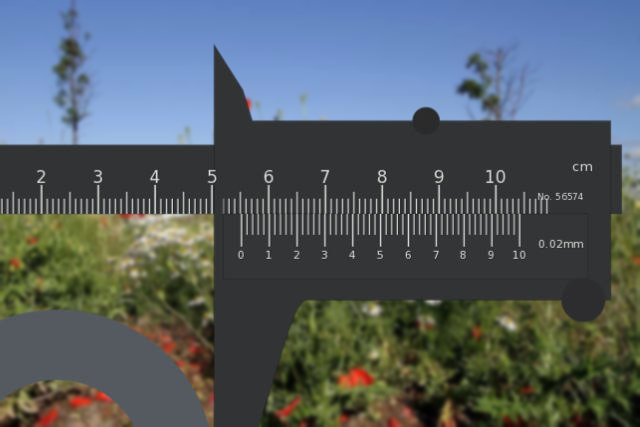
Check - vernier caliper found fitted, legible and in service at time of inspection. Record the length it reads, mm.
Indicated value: 55.2 mm
